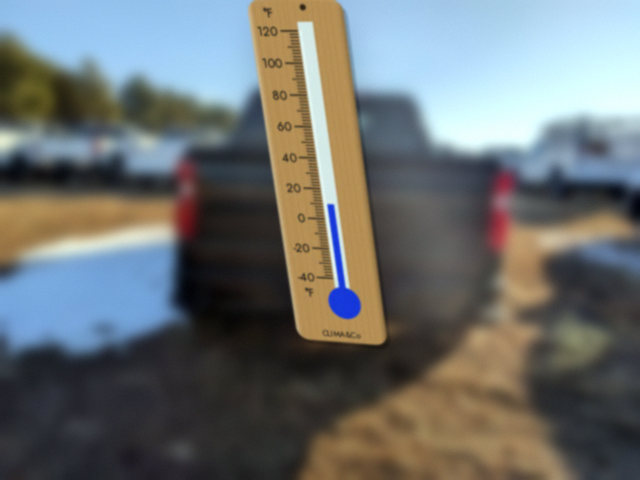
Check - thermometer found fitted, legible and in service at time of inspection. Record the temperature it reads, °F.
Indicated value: 10 °F
